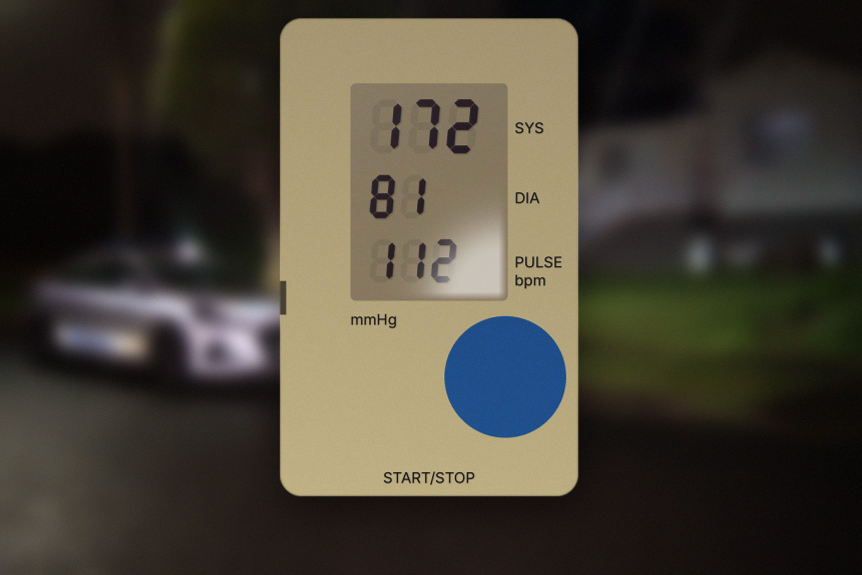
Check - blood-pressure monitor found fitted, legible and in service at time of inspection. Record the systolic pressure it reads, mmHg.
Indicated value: 172 mmHg
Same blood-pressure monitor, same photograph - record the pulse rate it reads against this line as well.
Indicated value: 112 bpm
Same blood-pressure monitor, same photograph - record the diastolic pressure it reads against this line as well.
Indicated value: 81 mmHg
